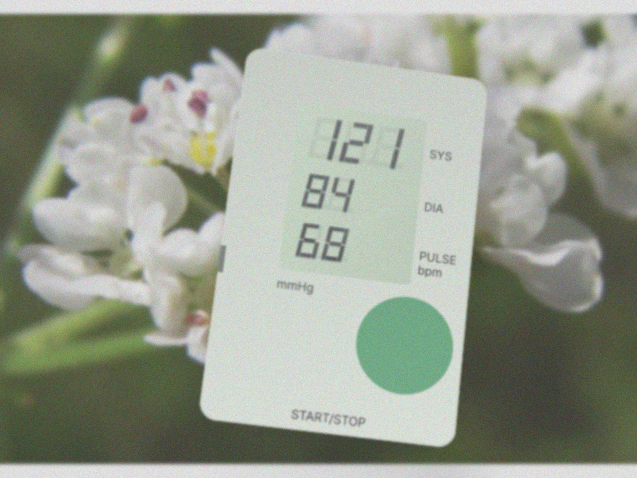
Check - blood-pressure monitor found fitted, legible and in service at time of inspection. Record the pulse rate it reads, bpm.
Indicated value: 68 bpm
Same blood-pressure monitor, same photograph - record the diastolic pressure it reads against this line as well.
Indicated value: 84 mmHg
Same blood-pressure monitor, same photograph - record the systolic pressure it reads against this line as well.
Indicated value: 121 mmHg
